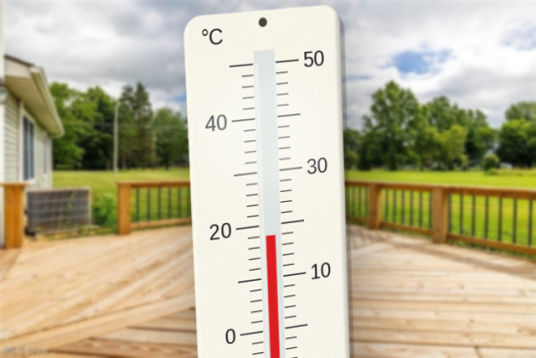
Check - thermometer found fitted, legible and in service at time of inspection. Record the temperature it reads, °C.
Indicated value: 18 °C
